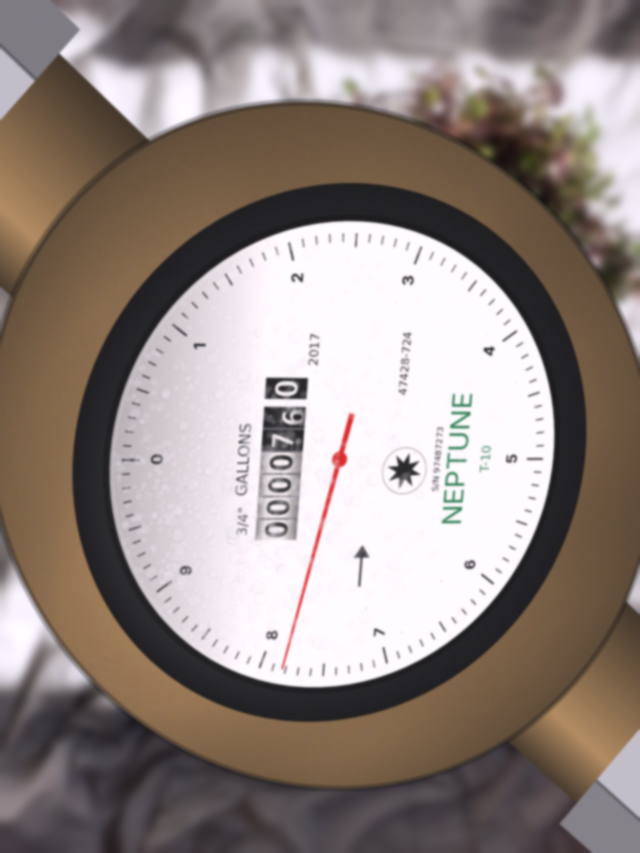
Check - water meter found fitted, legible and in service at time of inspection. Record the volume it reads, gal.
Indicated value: 757.8 gal
